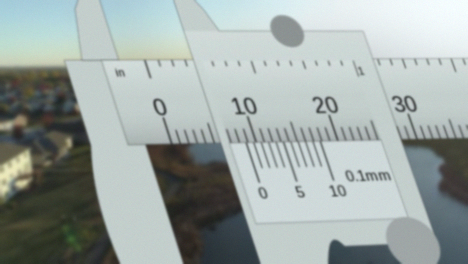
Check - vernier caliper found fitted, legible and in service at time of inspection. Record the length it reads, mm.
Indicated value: 8.8 mm
